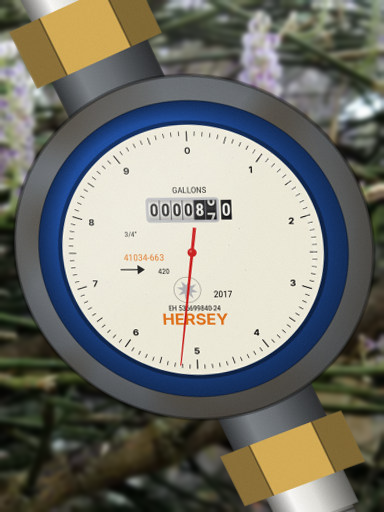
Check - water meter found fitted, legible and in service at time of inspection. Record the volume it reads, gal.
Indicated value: 865.2 gal
